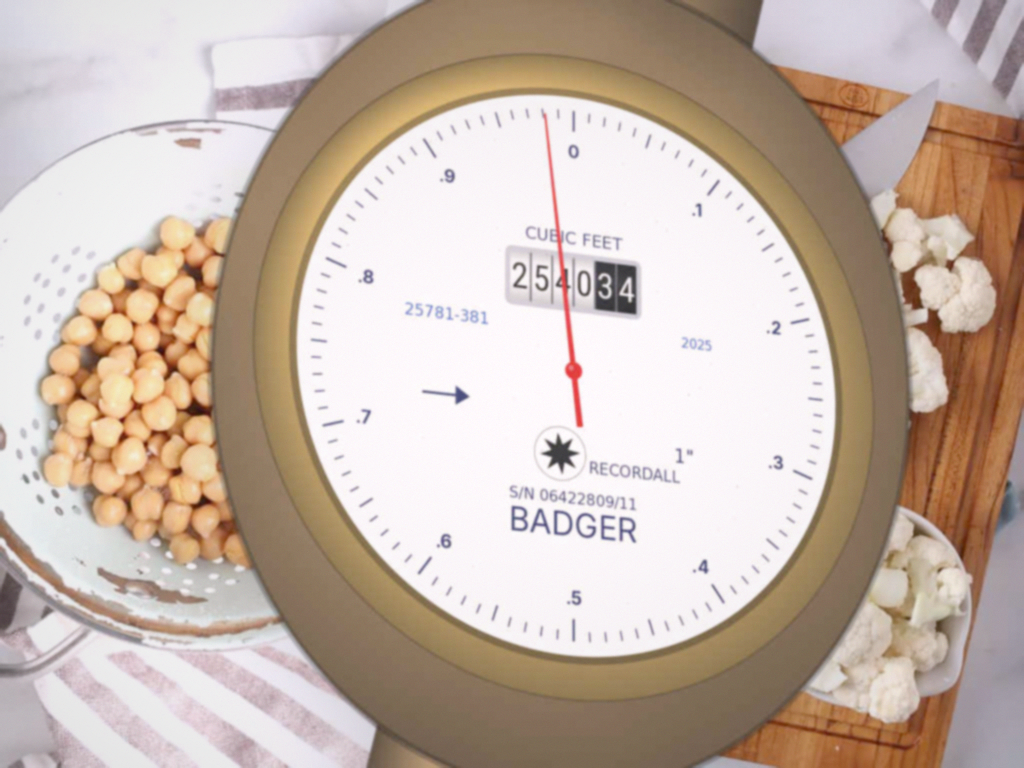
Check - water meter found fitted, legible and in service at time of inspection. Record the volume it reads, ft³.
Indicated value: 254033.98 ft³
